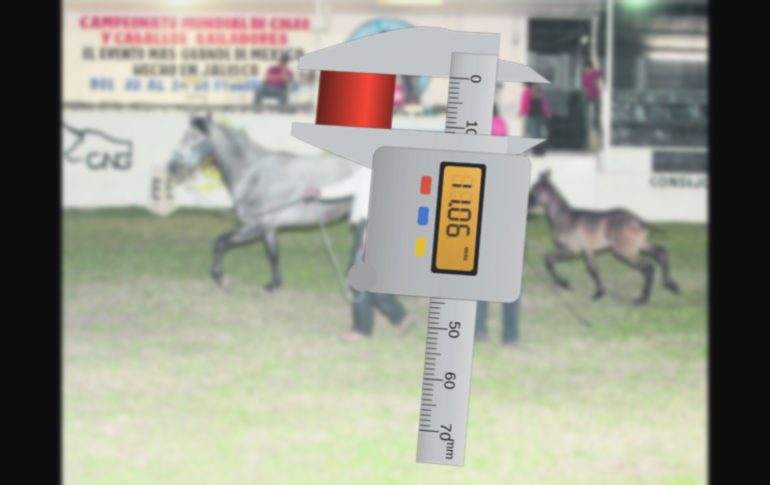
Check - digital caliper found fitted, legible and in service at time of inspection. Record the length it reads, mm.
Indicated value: 11.06 mm
